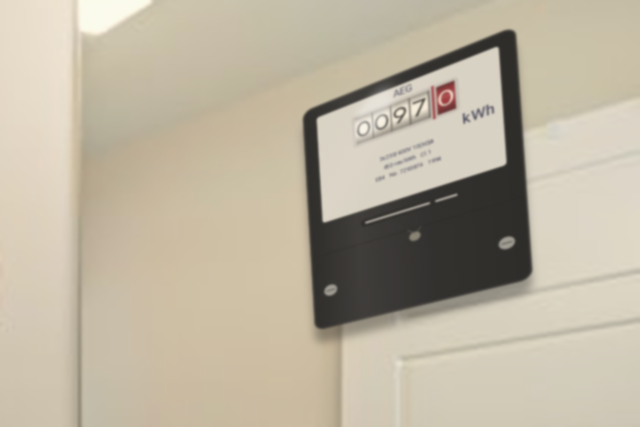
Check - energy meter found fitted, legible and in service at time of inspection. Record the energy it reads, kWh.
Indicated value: 97.0 kWh
